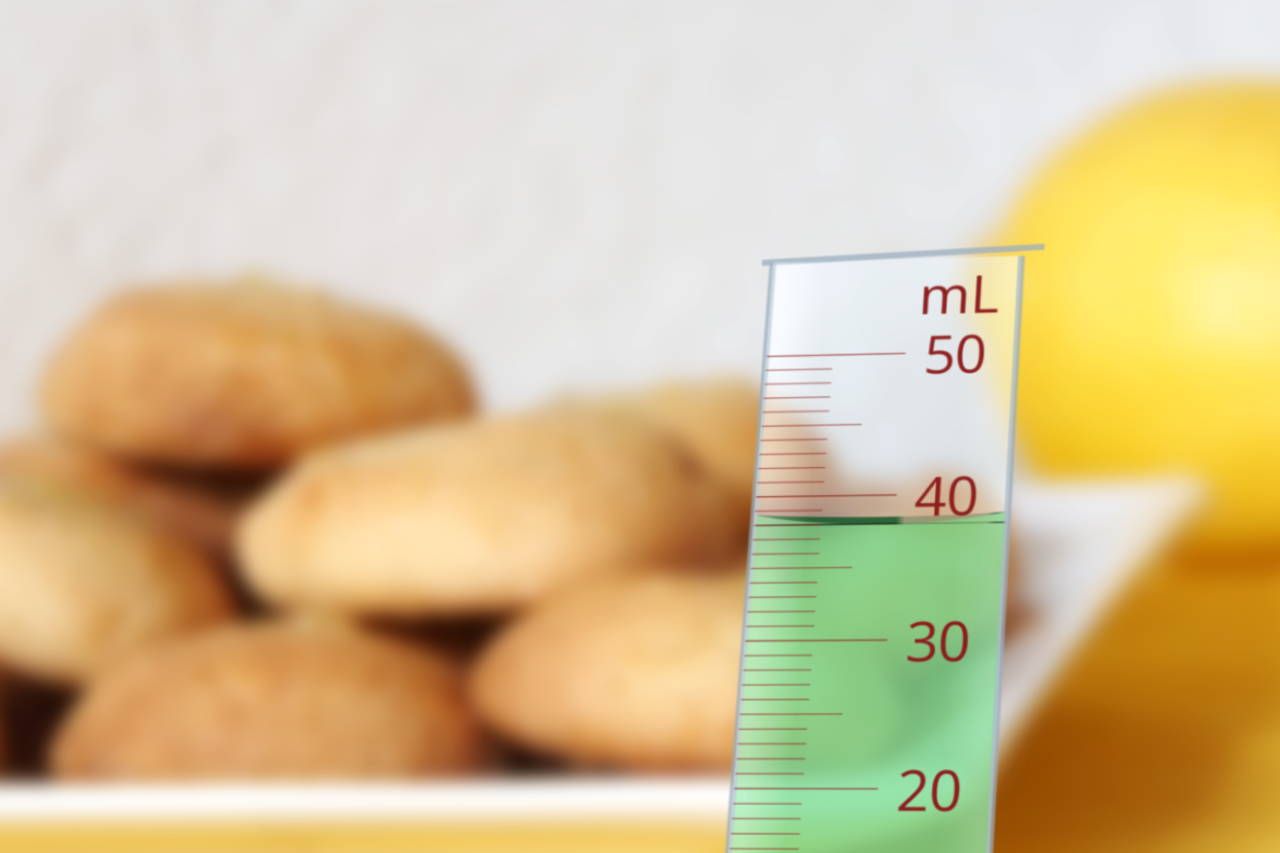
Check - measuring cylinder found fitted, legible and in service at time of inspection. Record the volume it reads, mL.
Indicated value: 38 mL
